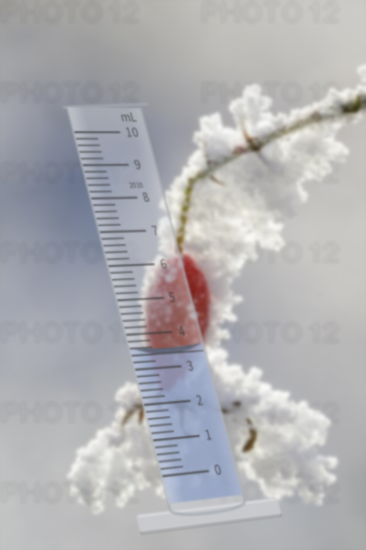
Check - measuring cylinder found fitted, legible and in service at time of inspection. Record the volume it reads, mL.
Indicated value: 3.4 mL
